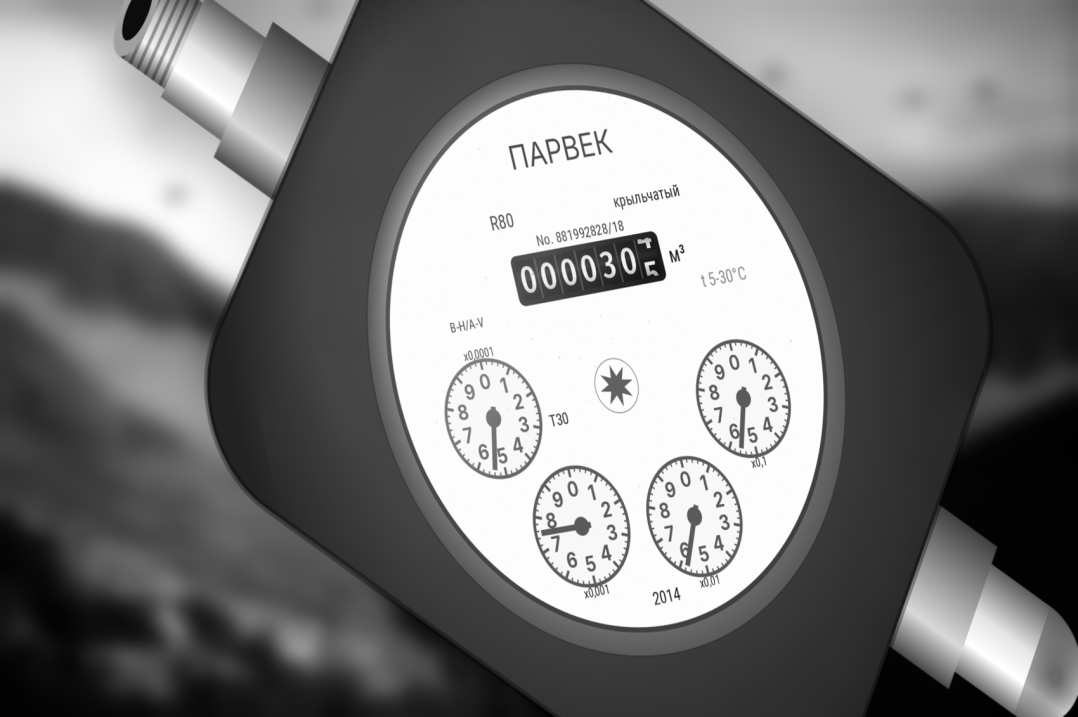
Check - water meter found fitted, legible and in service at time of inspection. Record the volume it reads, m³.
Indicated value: 304.5575 m³
